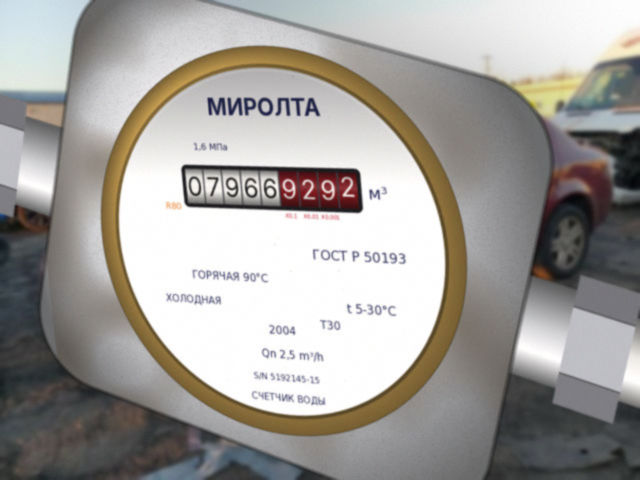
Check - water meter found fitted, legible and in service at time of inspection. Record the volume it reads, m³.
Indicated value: 7966.9292 m³
